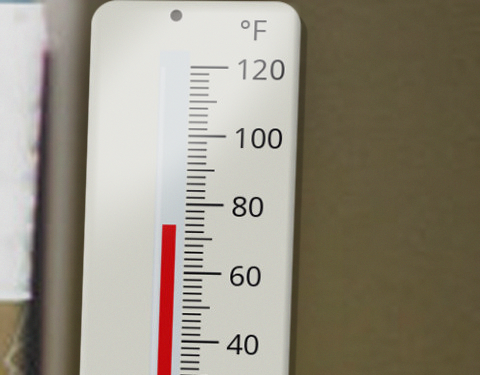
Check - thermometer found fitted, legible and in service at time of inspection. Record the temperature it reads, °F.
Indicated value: 74 °F
